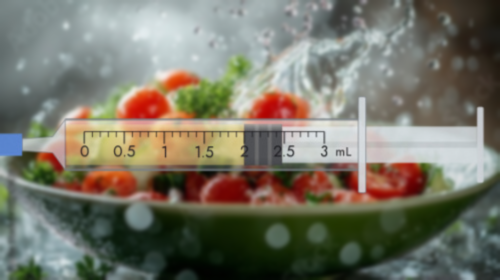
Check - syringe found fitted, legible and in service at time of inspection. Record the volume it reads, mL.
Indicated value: 2 mL
